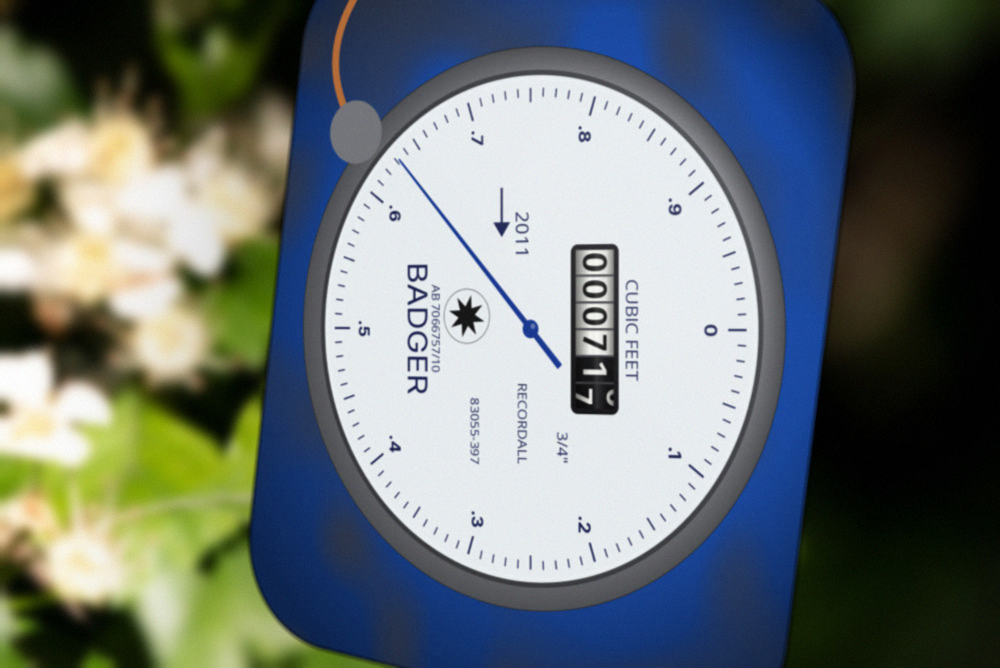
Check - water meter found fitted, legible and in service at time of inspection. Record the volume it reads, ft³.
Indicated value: 716.63 ft³
